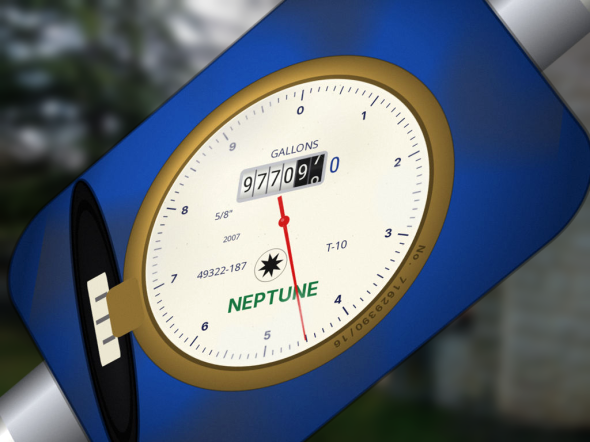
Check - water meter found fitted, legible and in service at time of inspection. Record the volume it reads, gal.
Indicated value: 9770974.5 gal
